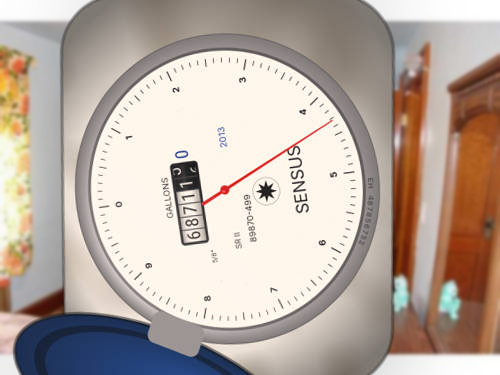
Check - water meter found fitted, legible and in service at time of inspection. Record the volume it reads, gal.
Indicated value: 6871154.3 gal
